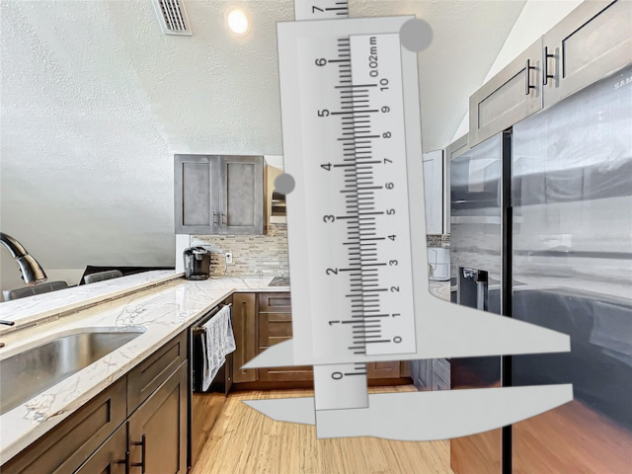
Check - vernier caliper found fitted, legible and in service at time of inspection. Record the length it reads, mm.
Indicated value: 6.0 mm
